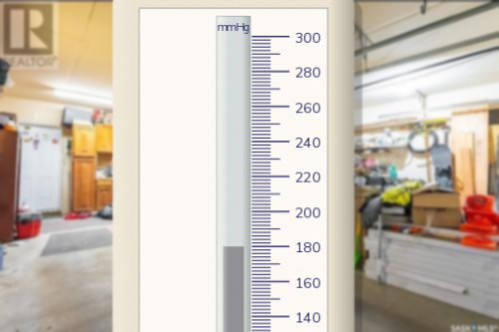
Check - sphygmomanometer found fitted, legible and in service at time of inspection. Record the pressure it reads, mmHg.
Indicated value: 180 mmHg
